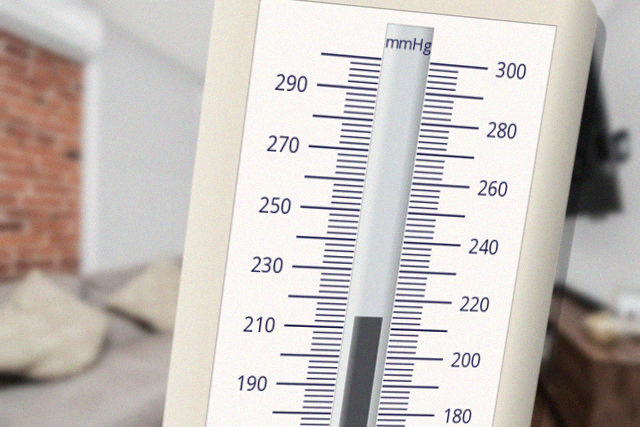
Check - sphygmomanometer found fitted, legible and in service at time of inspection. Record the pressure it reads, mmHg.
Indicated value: 214 mmHg
